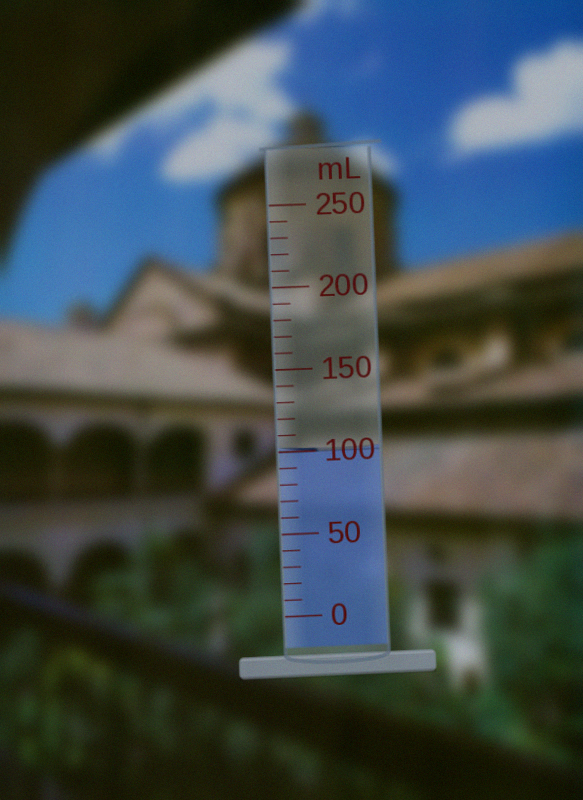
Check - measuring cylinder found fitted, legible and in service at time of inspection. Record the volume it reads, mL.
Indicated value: 100 mL
